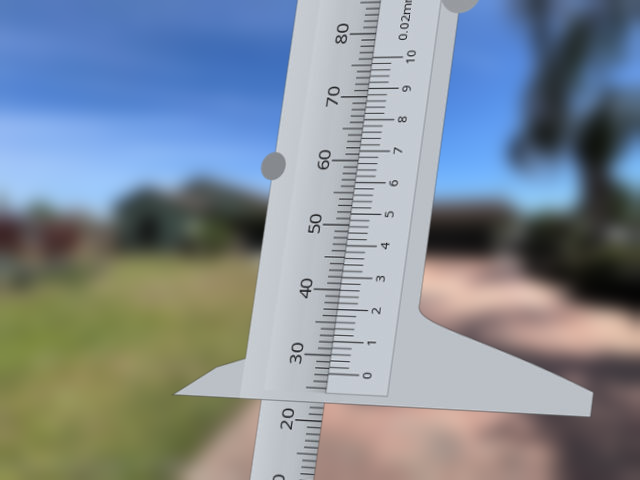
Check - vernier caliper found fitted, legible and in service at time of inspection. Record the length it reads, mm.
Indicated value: 27.2 mm
